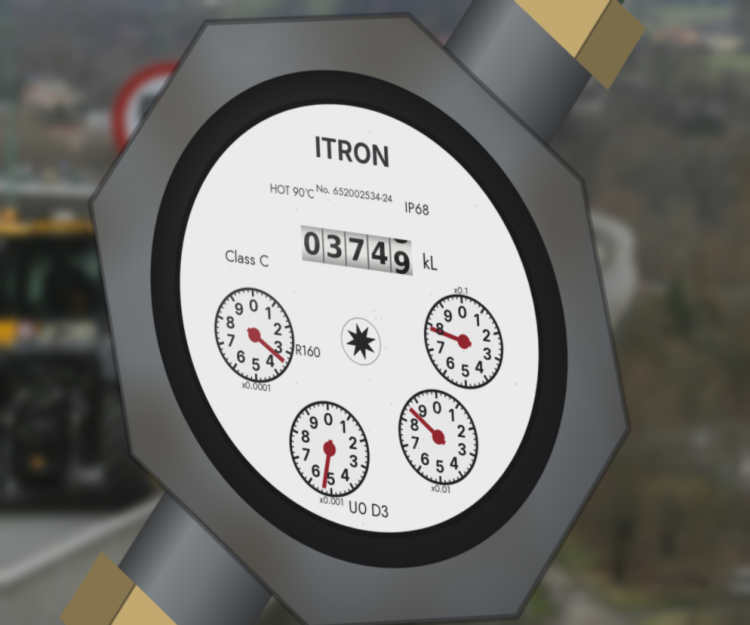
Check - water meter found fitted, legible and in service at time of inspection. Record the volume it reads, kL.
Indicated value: 3748.7853 kL
